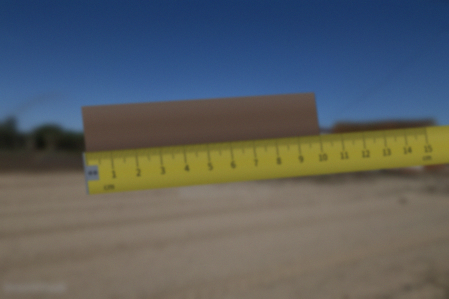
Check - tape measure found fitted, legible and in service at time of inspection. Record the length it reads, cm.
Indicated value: 10 cm
